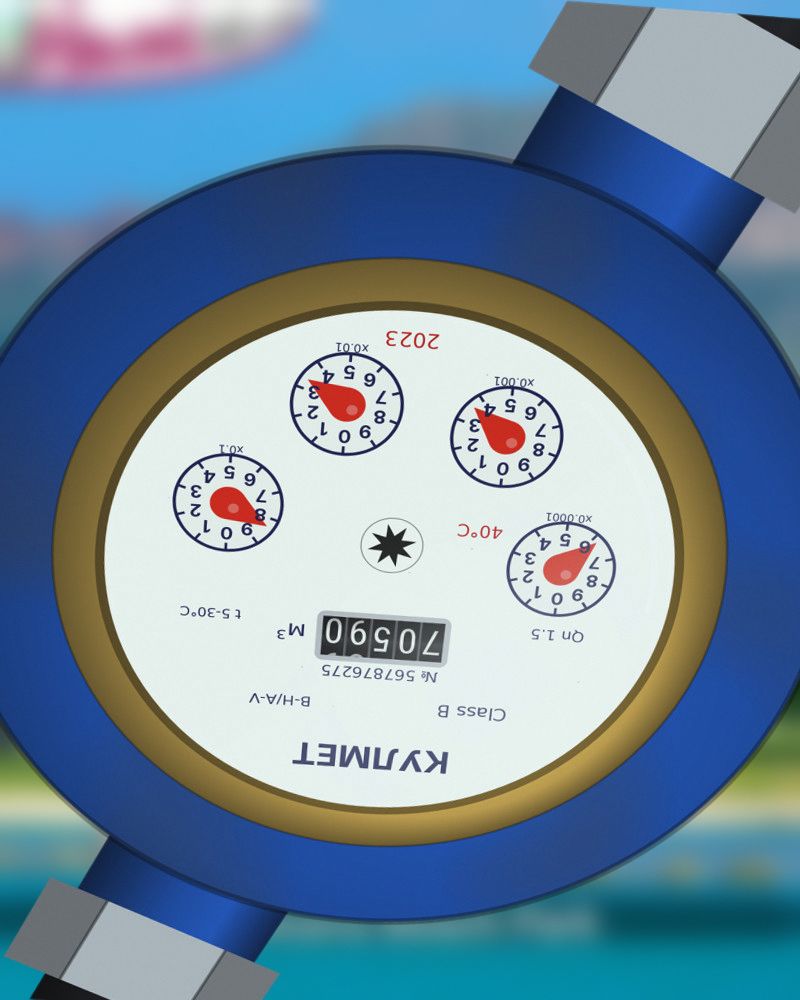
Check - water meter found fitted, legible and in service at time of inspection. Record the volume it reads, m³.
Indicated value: 70589.8336 m³
